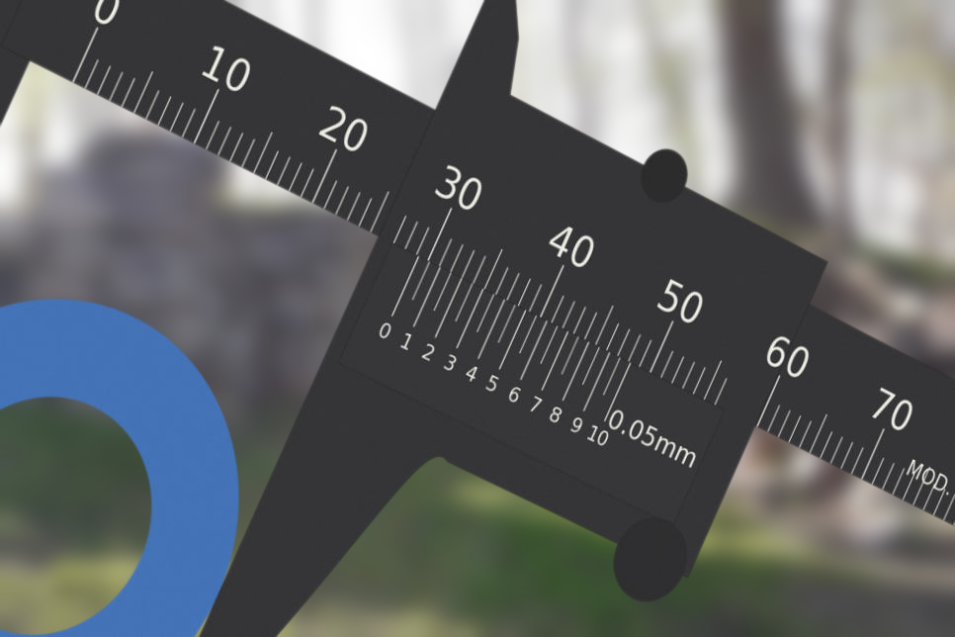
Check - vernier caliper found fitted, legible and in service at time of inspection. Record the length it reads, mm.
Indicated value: 29.2 mm
